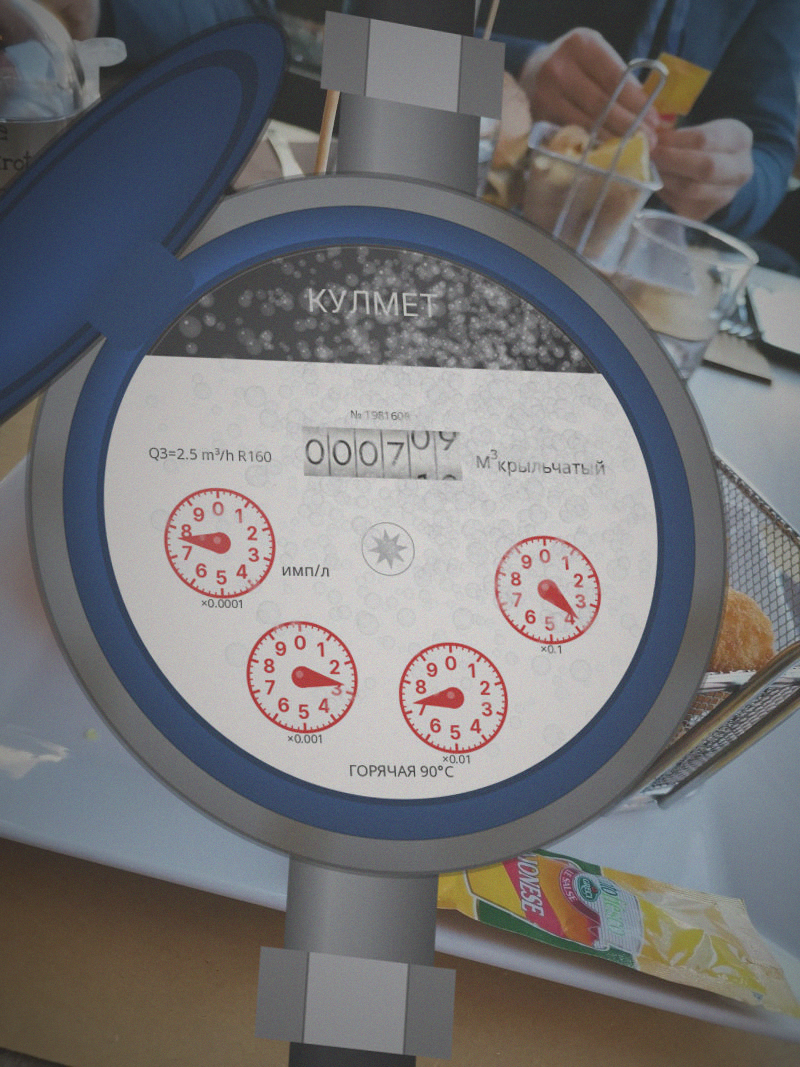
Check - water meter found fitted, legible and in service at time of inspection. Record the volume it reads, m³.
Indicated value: 709.3727 m³
